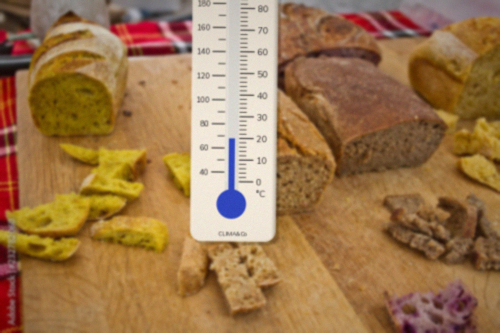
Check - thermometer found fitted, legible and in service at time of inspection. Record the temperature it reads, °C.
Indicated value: 20 °C
